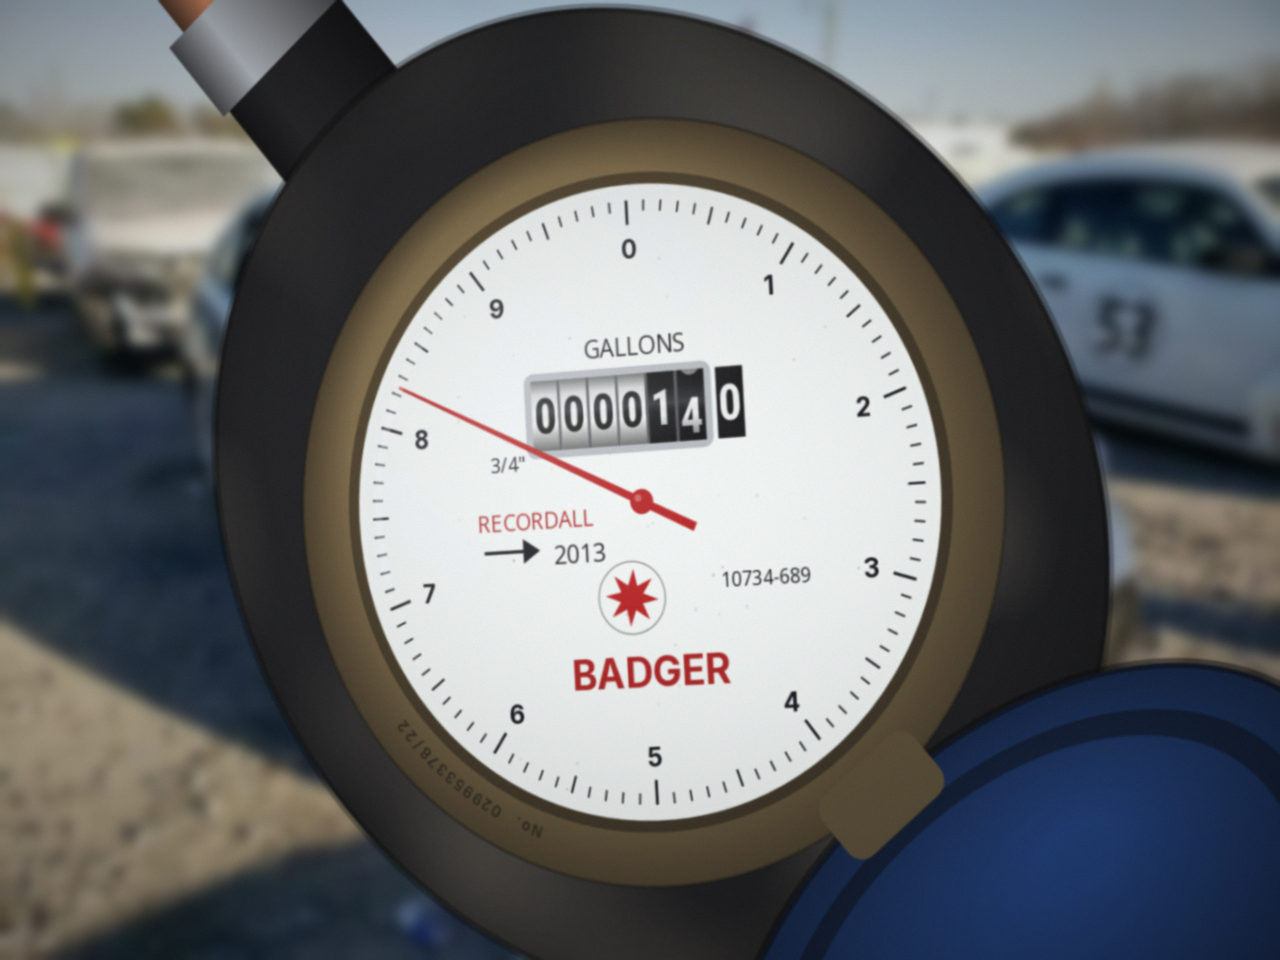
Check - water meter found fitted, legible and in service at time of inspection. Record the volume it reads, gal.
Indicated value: 138.2 gal
